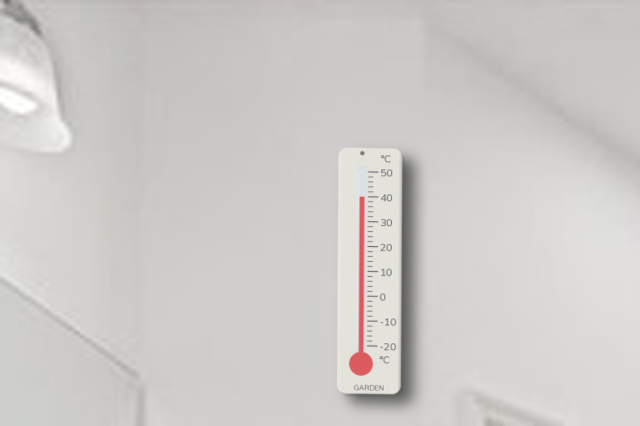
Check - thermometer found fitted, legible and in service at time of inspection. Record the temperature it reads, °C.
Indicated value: 40 °C
